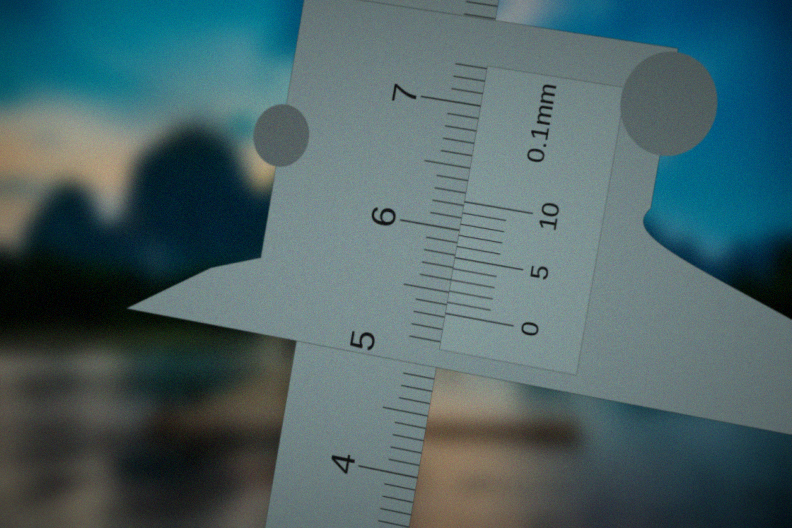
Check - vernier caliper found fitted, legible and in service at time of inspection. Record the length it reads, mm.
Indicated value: 53.3 mm
